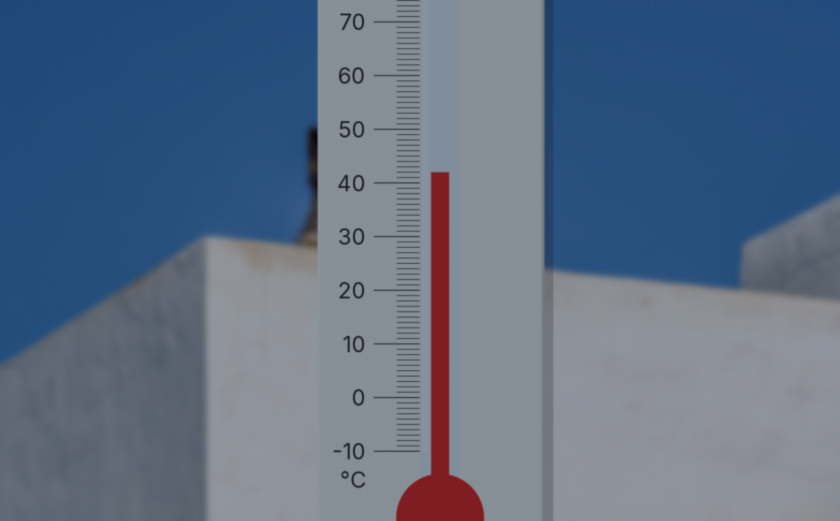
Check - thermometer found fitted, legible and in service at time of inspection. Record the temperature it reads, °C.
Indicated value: 42 °C
